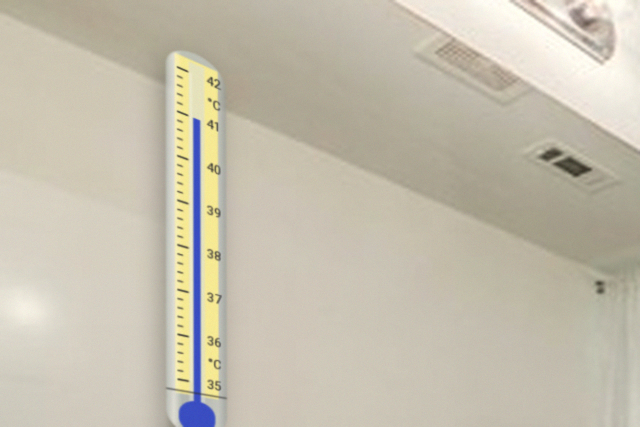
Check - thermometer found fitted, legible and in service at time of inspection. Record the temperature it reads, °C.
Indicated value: 41 °C
